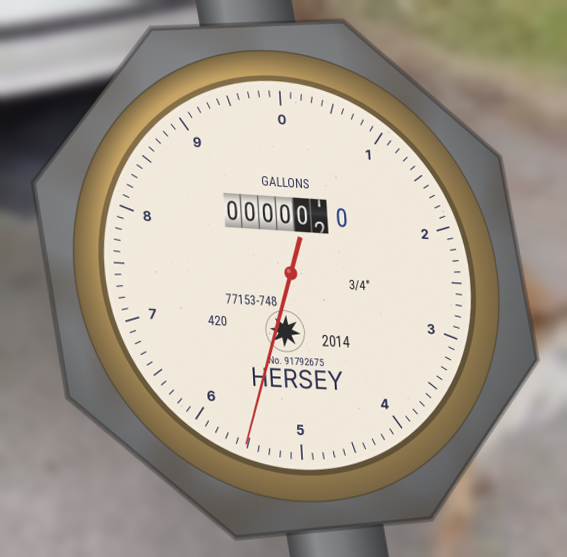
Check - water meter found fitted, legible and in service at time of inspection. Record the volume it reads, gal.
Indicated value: 15.5 gal
